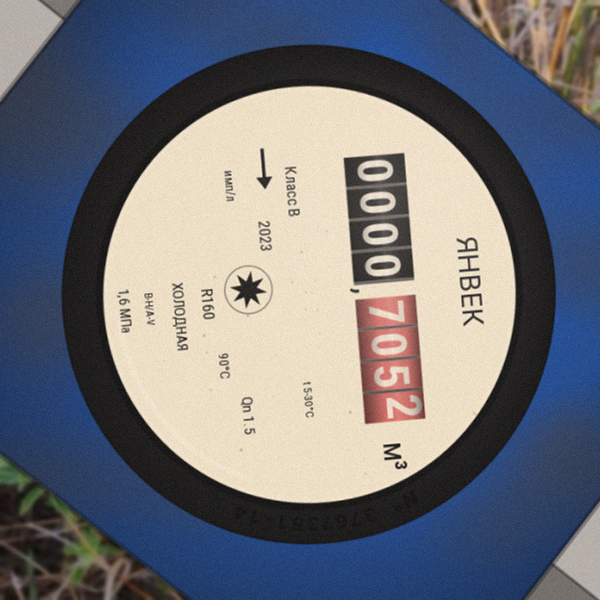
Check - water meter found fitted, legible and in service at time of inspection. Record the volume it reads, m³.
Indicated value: 0.7052 m³
